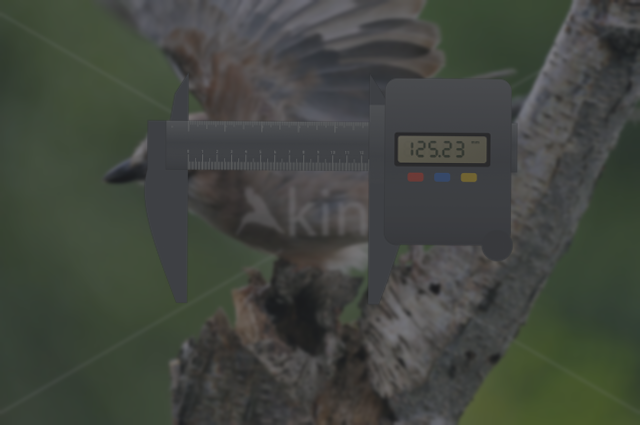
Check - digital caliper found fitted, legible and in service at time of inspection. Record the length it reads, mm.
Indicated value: 125.23 mm
